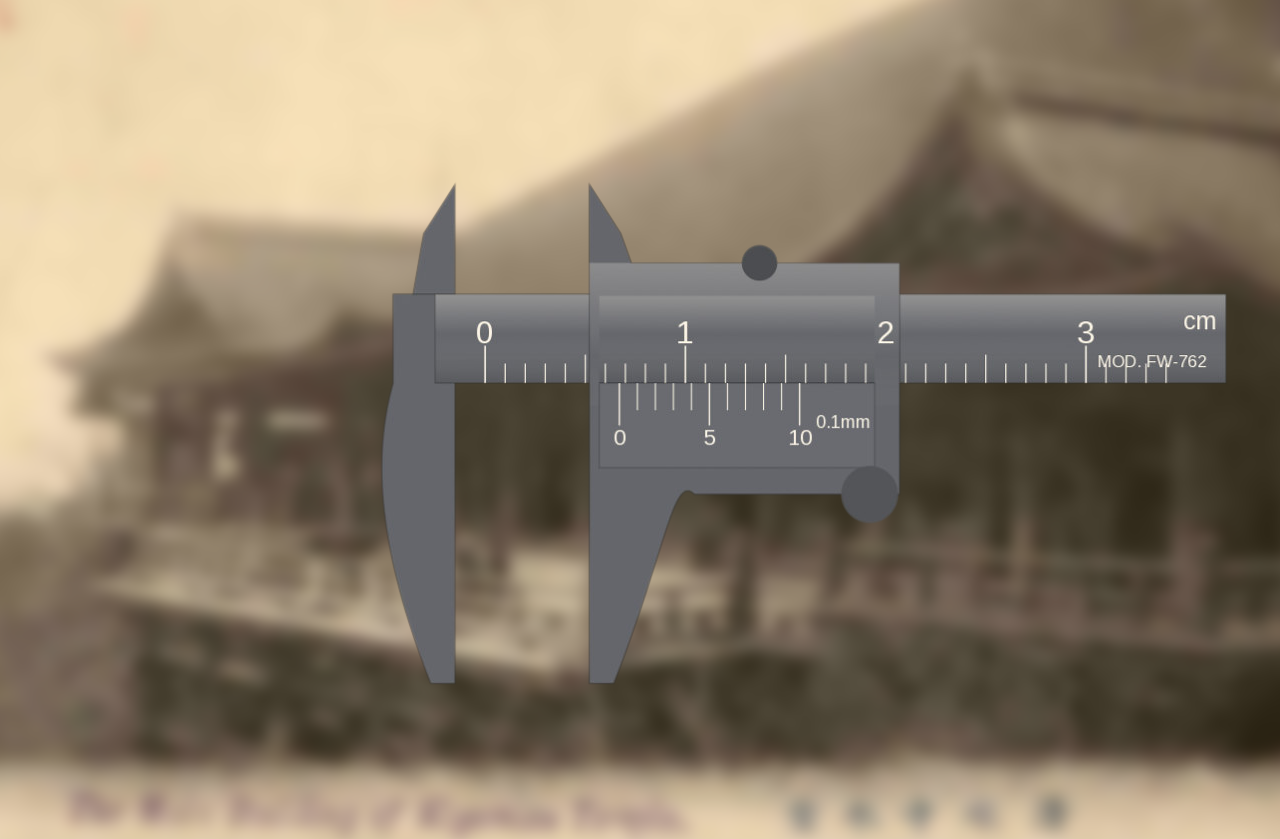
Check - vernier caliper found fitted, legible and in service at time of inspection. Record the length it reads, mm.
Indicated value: 6.7 mm
